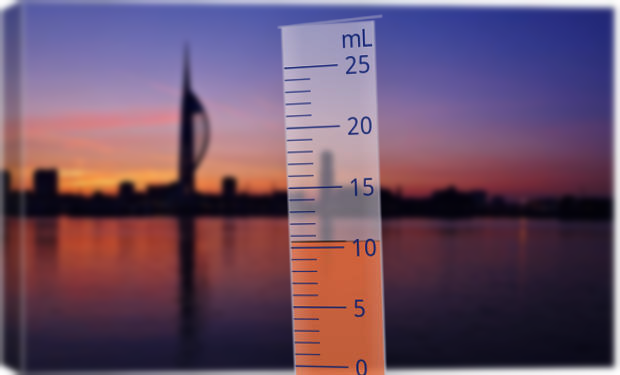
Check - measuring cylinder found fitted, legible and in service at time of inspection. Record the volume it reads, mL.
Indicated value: 10.5 mL
